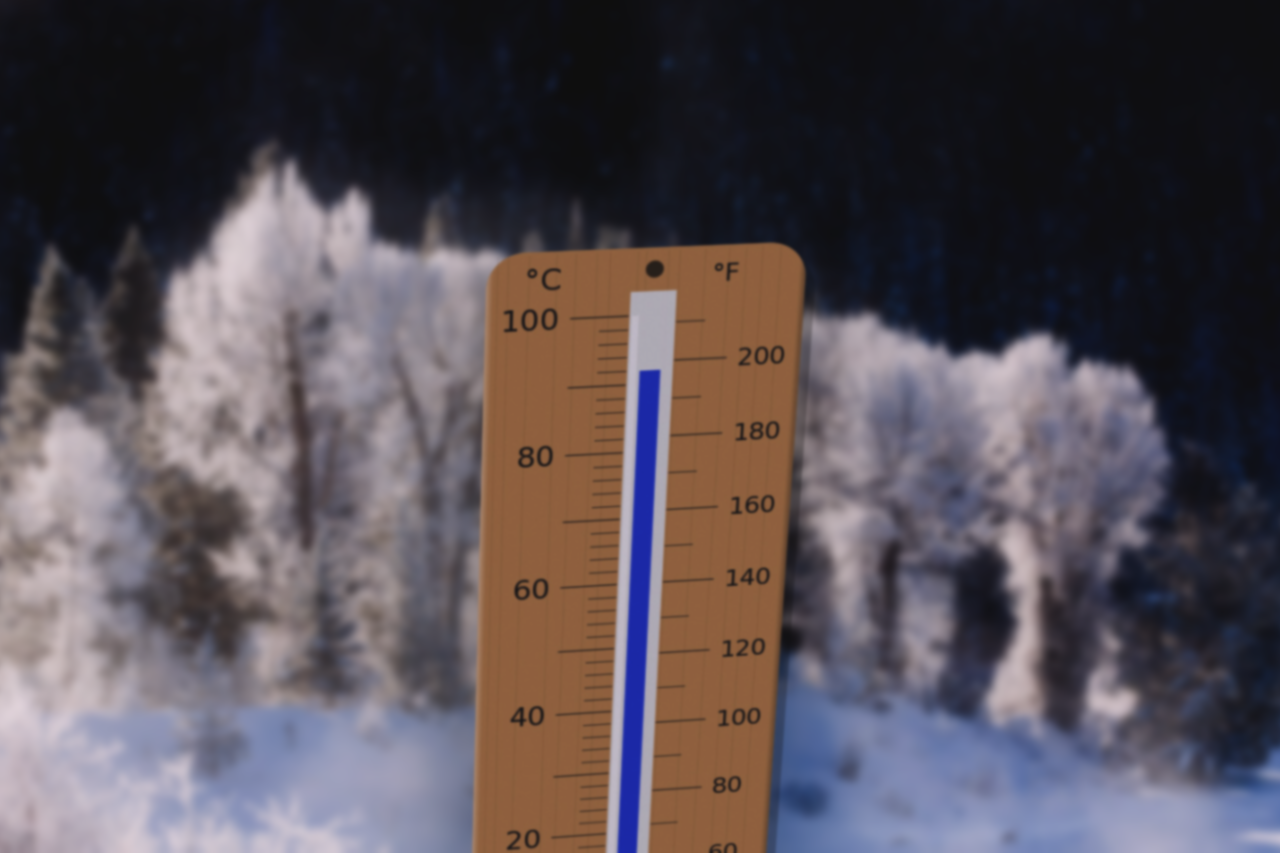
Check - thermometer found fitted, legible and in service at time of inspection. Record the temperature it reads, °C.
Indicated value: 92 °C
